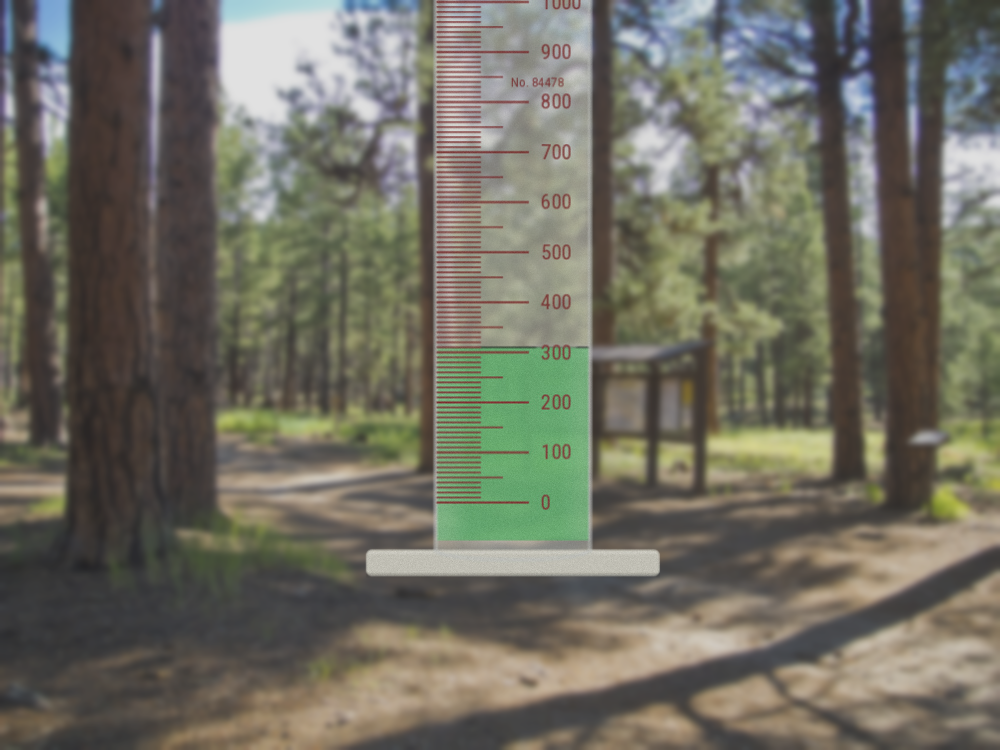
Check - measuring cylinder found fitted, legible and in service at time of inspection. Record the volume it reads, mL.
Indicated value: 310 mL
